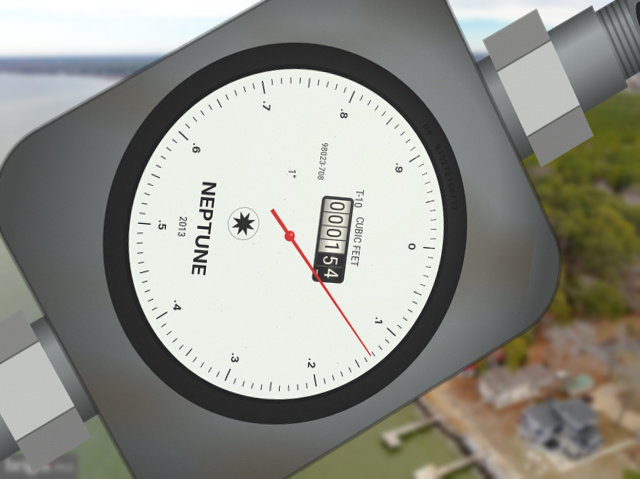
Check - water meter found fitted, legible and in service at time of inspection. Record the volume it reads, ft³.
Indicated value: 154.13 ft³
